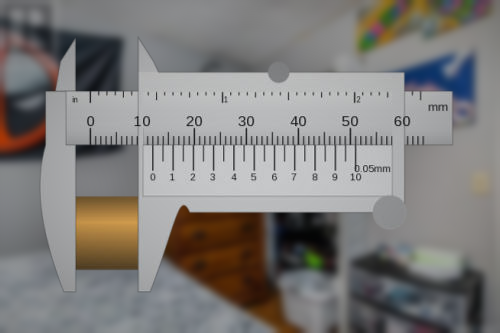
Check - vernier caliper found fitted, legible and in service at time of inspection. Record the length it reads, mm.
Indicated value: 12.0 mm
